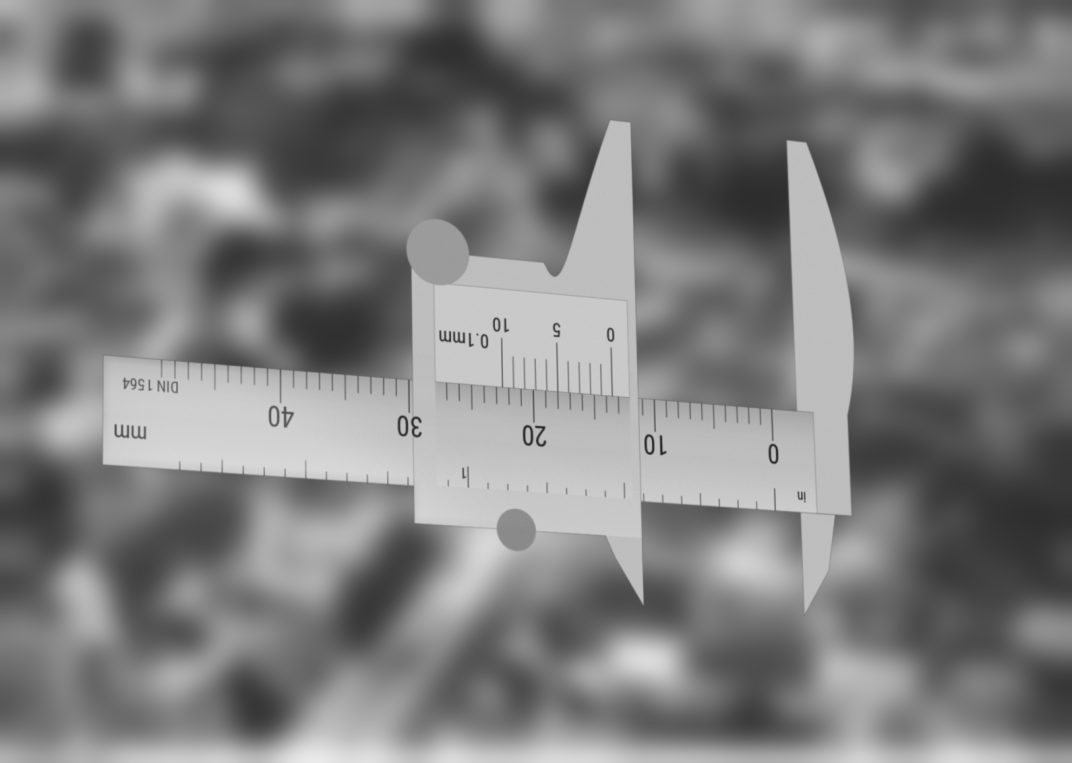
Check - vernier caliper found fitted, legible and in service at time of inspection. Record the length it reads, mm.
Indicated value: 13.5 mm
